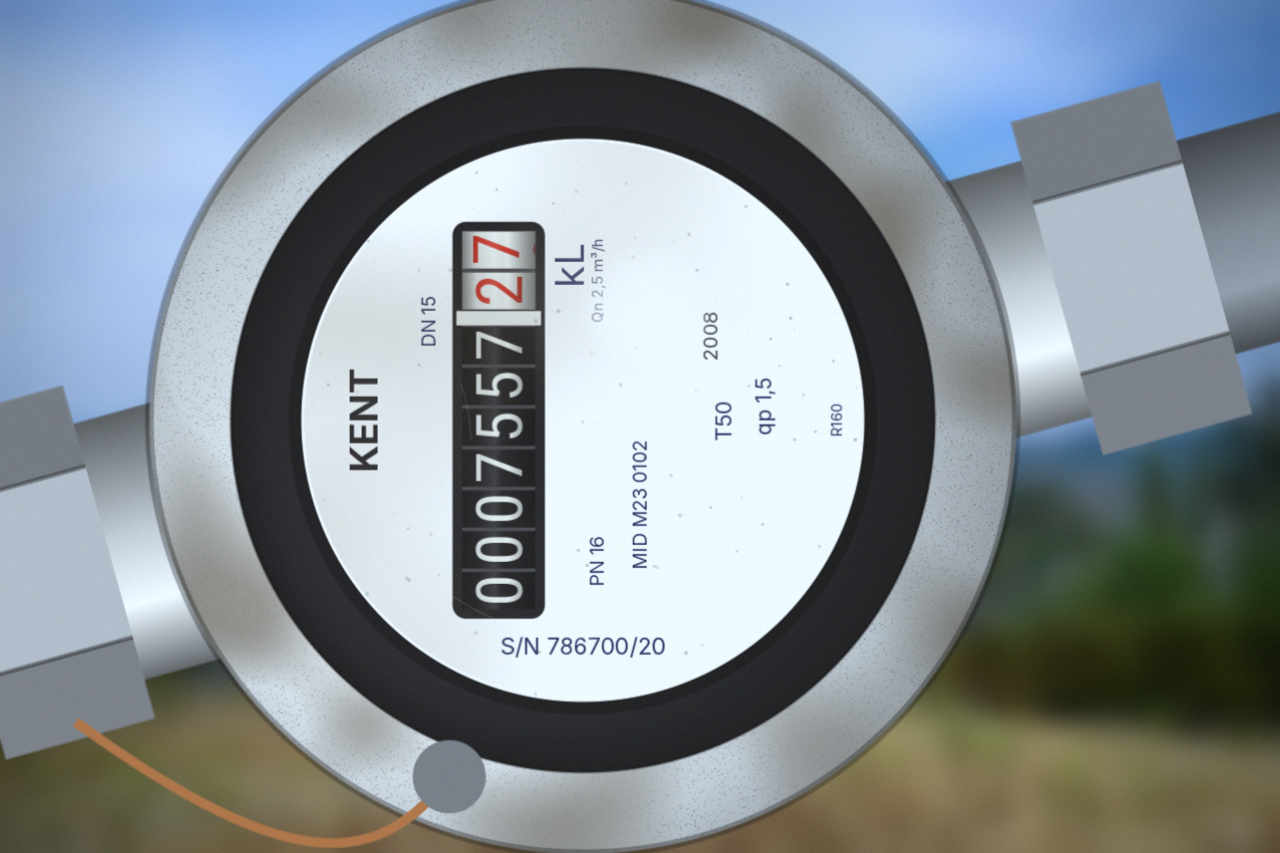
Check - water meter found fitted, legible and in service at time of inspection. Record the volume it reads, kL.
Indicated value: 7557.27 kL
